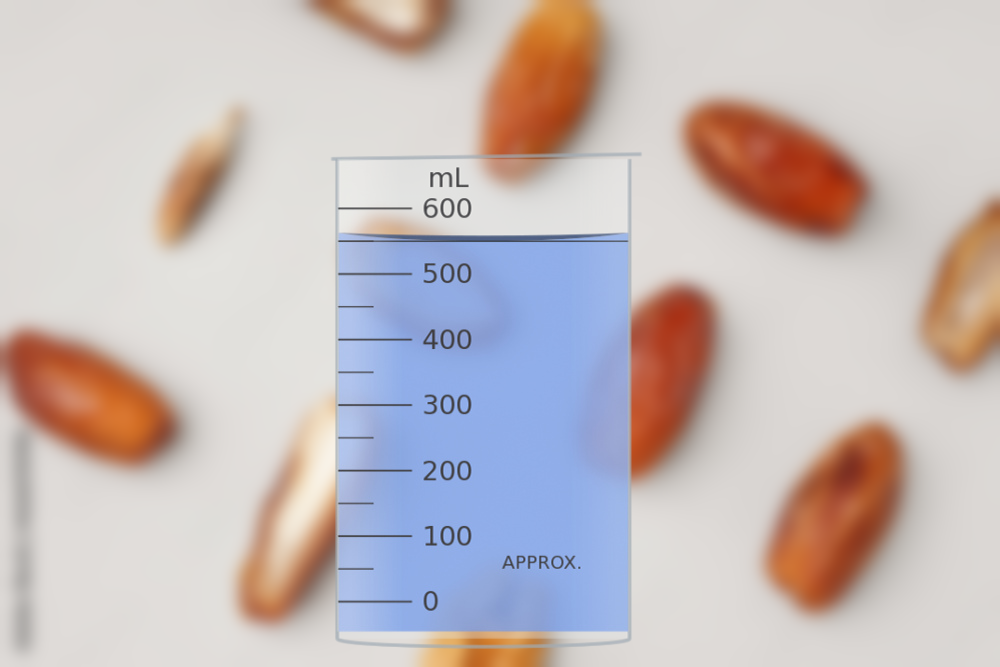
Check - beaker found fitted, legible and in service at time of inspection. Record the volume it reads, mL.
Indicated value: 550 mL
